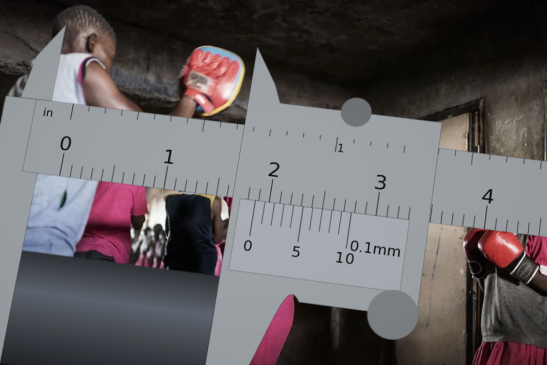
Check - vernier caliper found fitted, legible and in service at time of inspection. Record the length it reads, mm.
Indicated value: 18.7 mm
